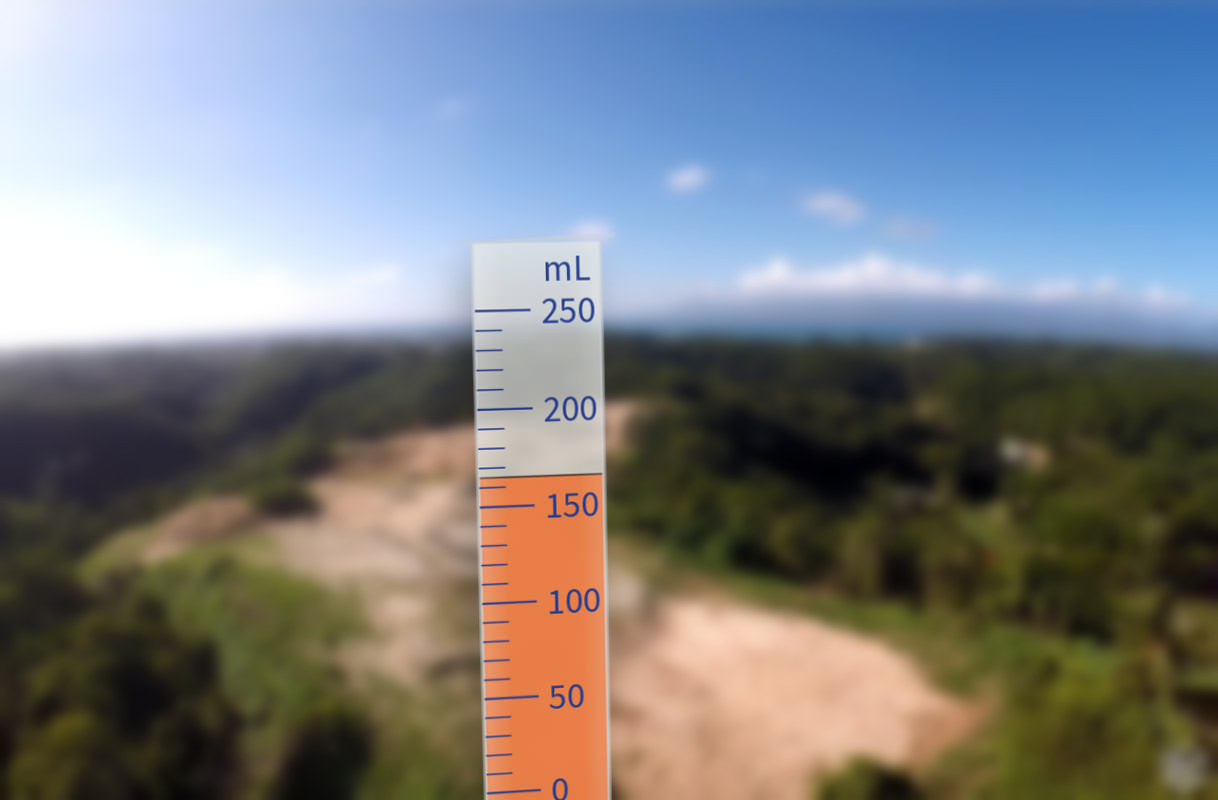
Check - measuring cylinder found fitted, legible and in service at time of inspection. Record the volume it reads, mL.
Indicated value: 165 mL
